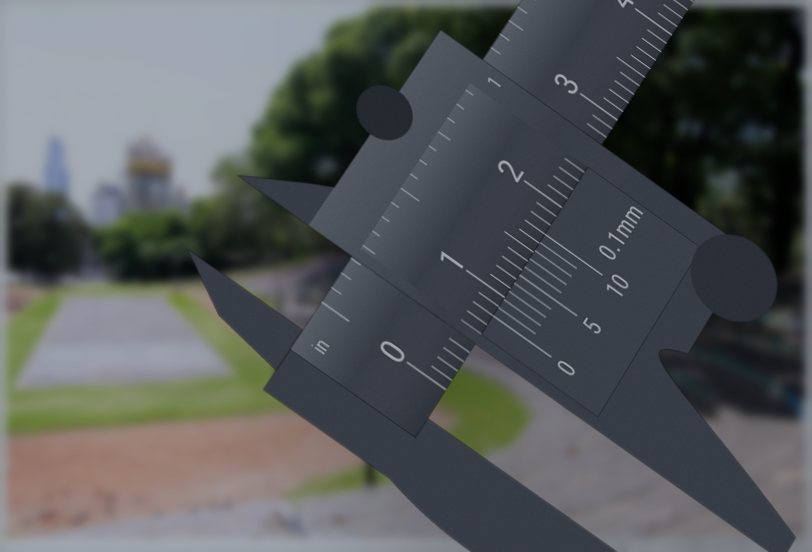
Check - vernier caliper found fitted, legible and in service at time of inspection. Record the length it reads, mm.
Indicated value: 8.0 mm
